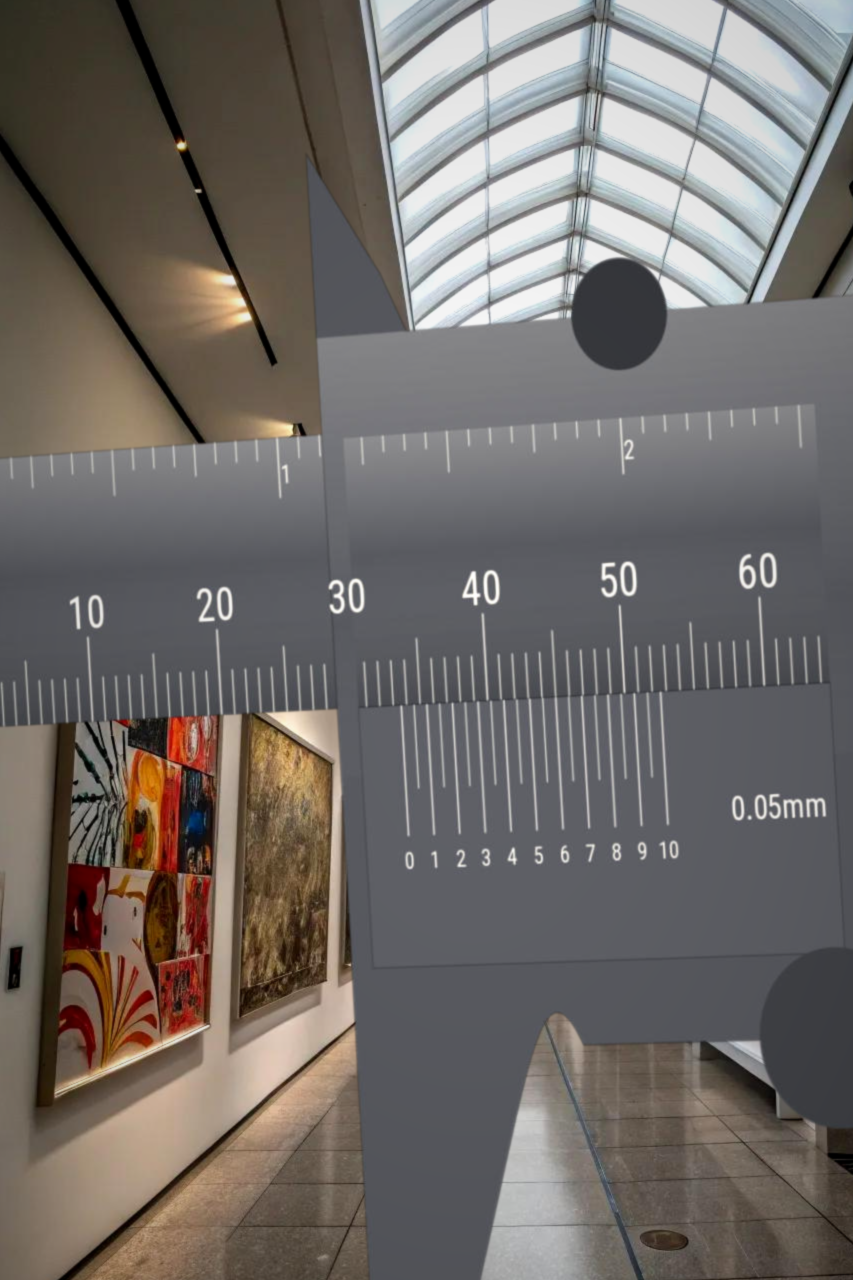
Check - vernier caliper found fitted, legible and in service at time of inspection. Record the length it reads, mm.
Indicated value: 33.6 mm
